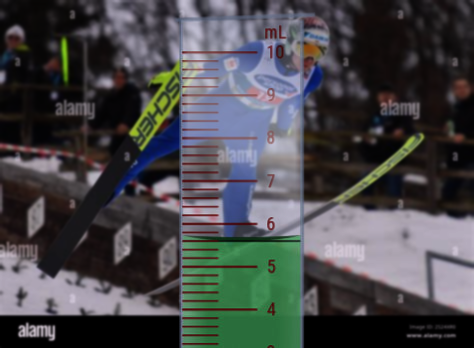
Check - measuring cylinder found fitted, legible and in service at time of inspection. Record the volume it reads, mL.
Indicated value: 5.6 mL
